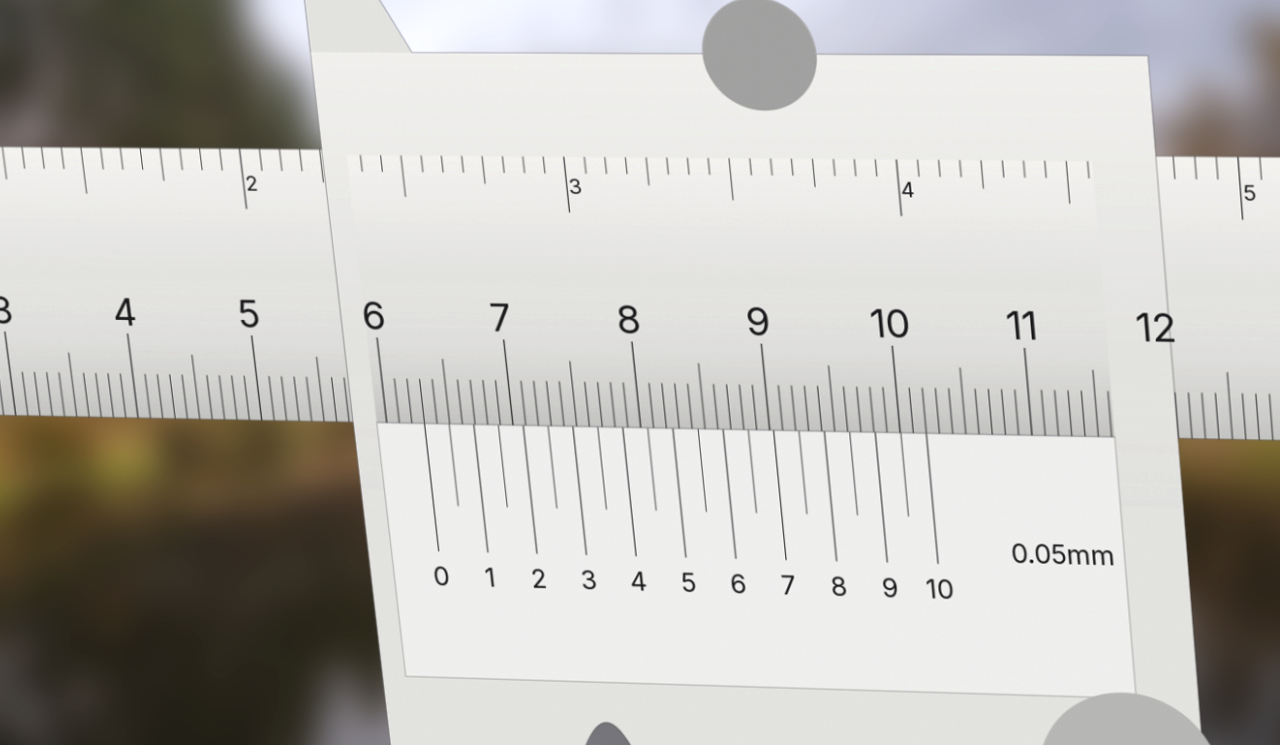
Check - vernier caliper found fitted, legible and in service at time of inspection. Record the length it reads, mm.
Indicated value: 63.0 mm
